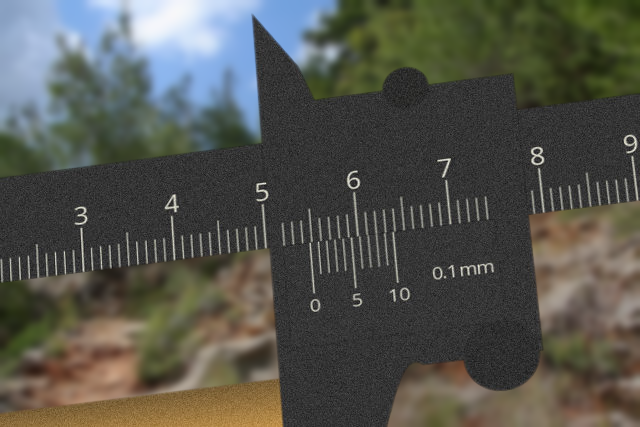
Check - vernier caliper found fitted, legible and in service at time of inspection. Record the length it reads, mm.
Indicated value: 54.8 mm
